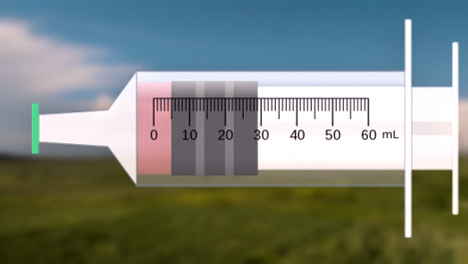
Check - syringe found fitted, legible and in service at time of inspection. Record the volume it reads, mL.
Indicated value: 5 mL
